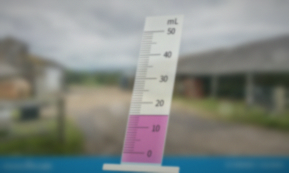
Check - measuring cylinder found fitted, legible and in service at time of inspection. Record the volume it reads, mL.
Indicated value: 15 mL
